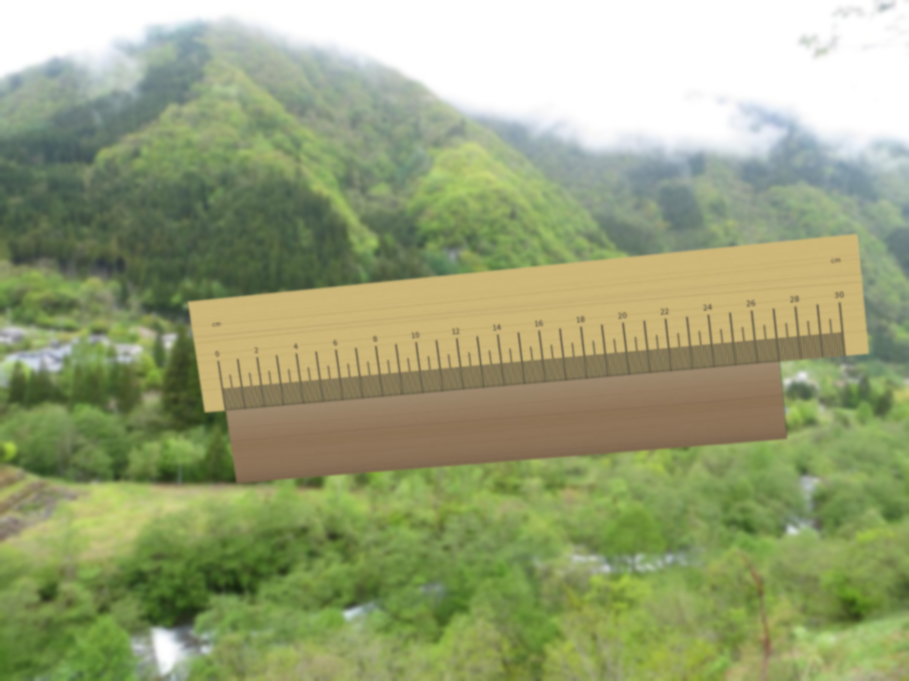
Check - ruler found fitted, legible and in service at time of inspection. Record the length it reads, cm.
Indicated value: 27 cm
